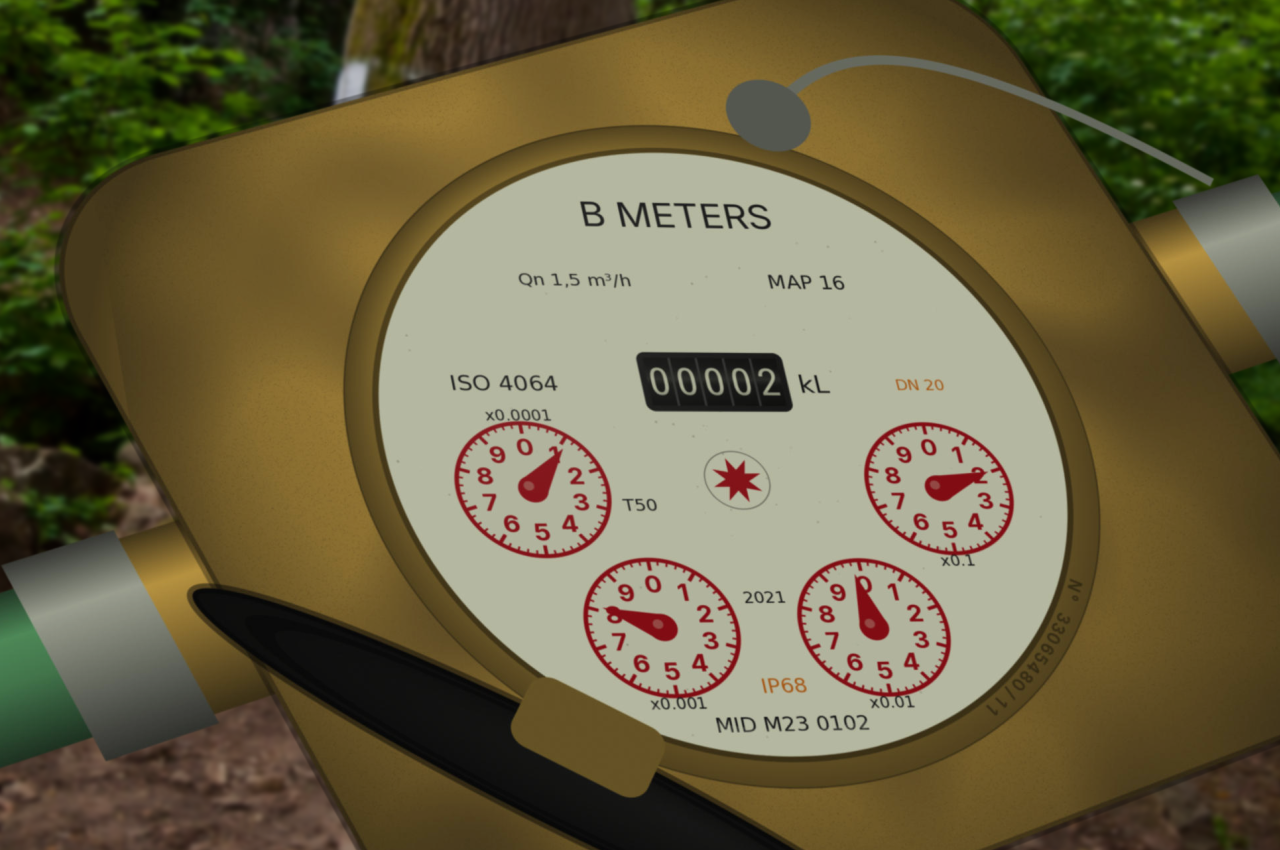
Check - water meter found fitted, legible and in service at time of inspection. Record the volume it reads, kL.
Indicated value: 2.1981 kL
